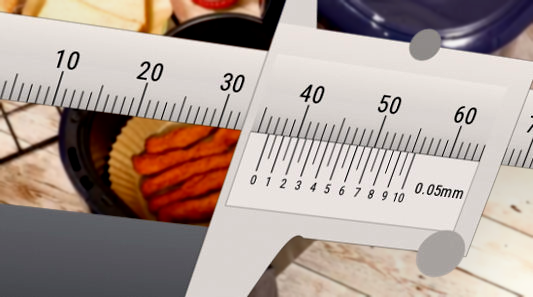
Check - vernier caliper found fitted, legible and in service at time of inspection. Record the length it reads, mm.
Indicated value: 36.4 mm
